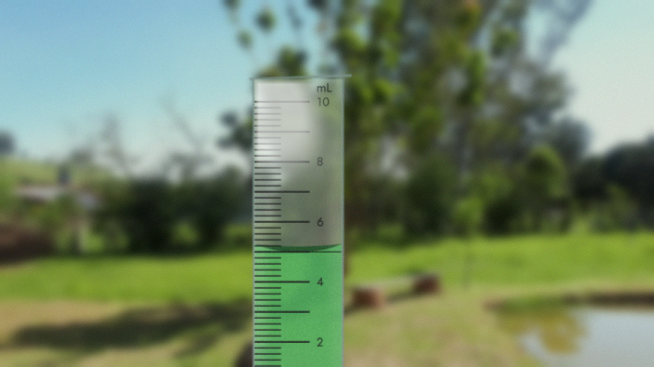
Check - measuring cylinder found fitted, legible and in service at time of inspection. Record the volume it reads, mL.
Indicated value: 5 mL
